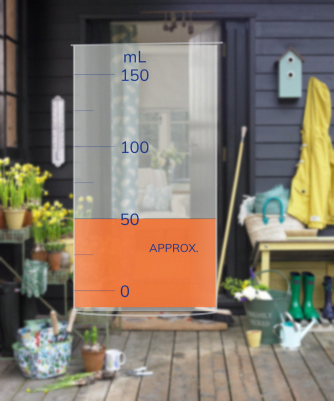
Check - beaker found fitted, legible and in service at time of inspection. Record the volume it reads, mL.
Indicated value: 50 mL
